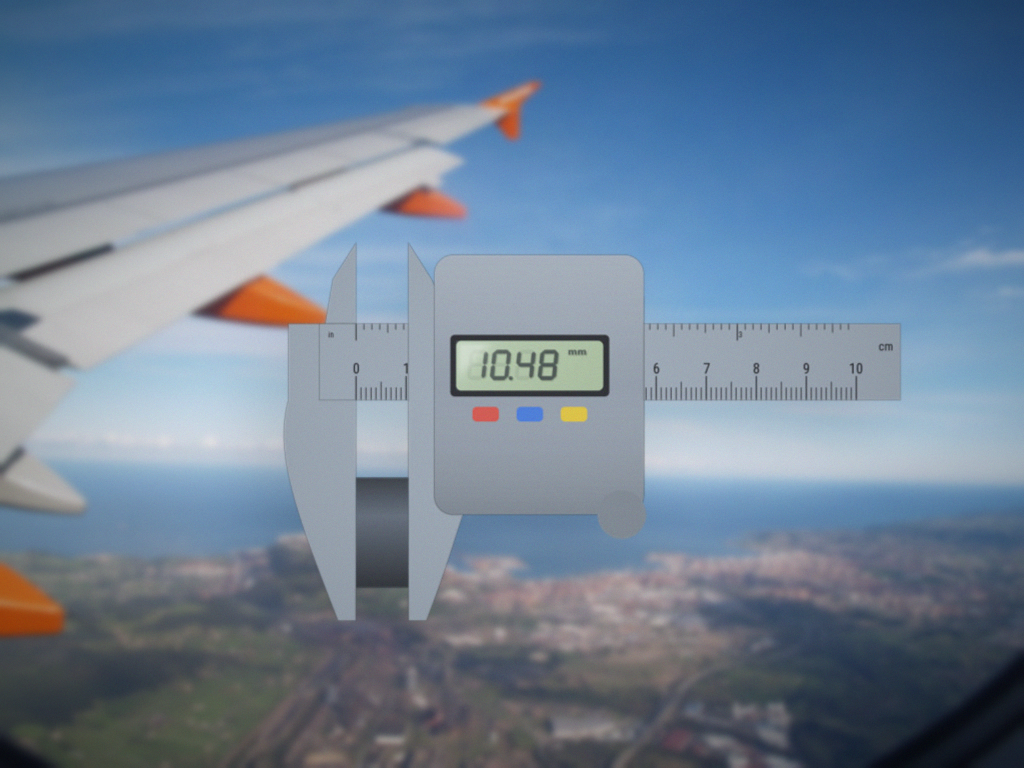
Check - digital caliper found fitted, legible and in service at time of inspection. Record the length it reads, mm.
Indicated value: 10.48 mm
